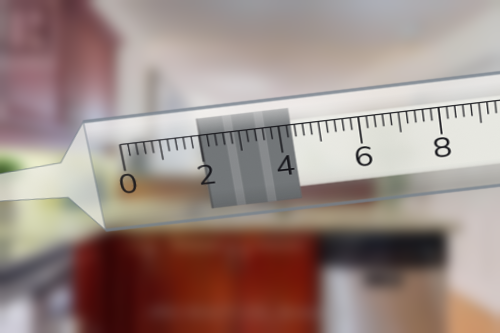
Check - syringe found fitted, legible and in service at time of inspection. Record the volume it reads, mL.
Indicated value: 2 mL
